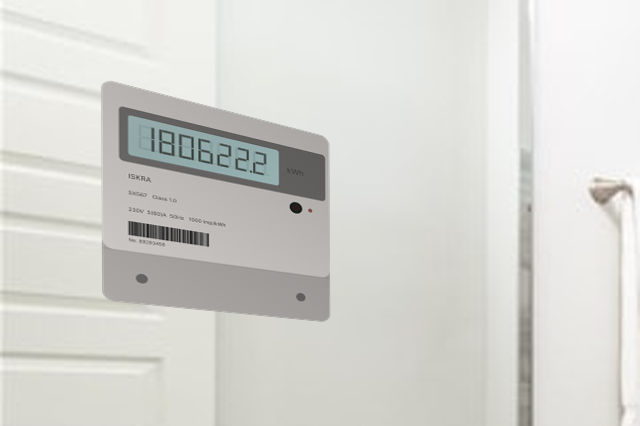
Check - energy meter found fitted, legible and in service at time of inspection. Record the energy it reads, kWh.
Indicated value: 180622.2 kWh
